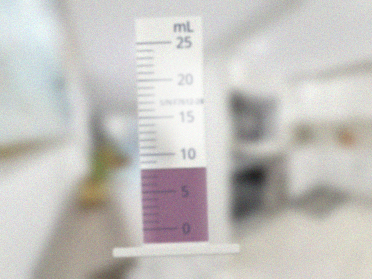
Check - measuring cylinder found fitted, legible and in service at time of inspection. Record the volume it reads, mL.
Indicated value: 8 mL
